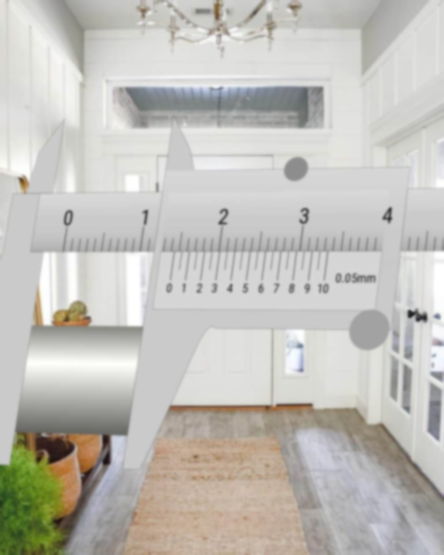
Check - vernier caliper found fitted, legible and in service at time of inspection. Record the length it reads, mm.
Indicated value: 14.4 mm
